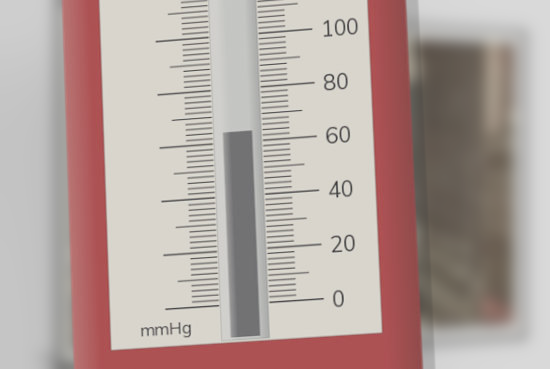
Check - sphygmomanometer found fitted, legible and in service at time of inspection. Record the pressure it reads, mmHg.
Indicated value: 64 mmHg
